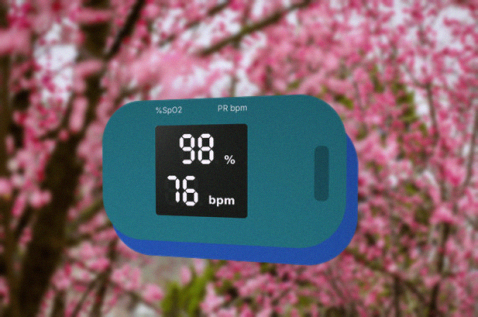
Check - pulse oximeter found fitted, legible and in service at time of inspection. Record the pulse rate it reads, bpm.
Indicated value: 76 bpm
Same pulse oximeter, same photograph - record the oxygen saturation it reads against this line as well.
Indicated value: 98 %
